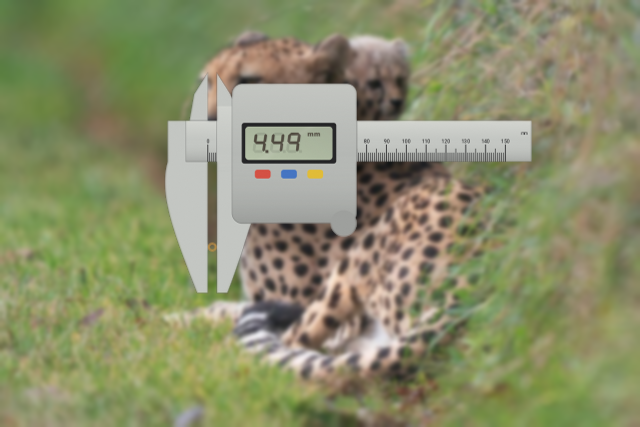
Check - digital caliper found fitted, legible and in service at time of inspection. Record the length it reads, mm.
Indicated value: 4.49 mm
